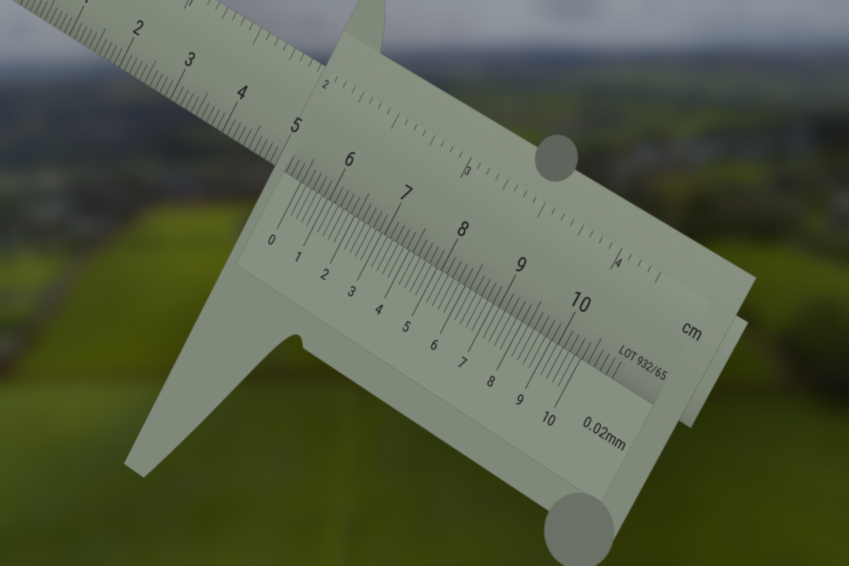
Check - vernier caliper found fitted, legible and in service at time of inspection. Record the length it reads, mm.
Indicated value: 54.8 mm
